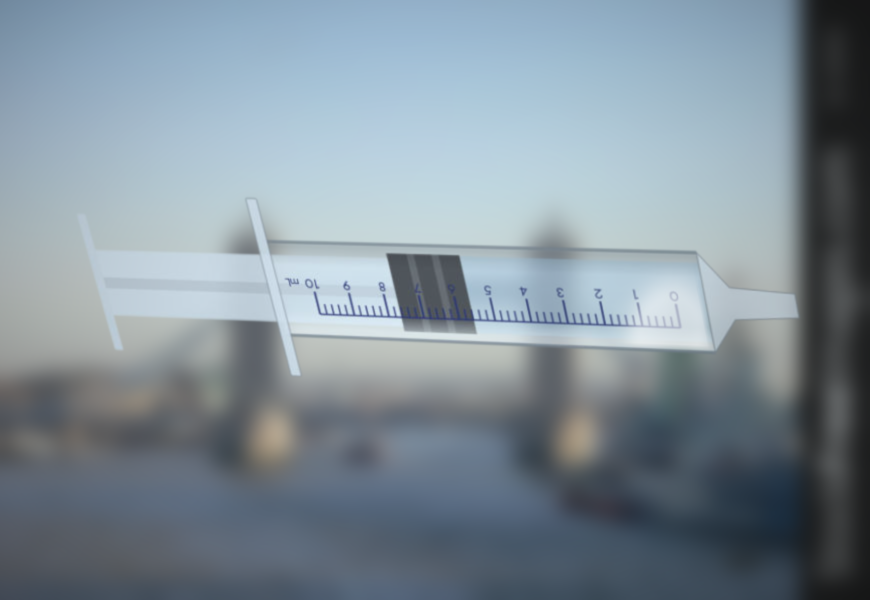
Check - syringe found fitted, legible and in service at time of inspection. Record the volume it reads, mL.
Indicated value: 5.6 mL
